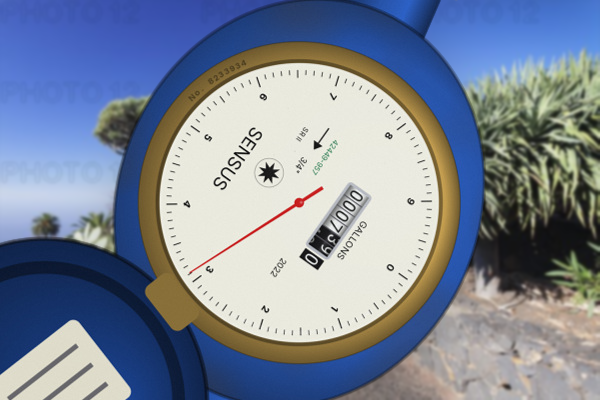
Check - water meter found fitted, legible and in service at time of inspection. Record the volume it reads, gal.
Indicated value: 7393.1 gal
